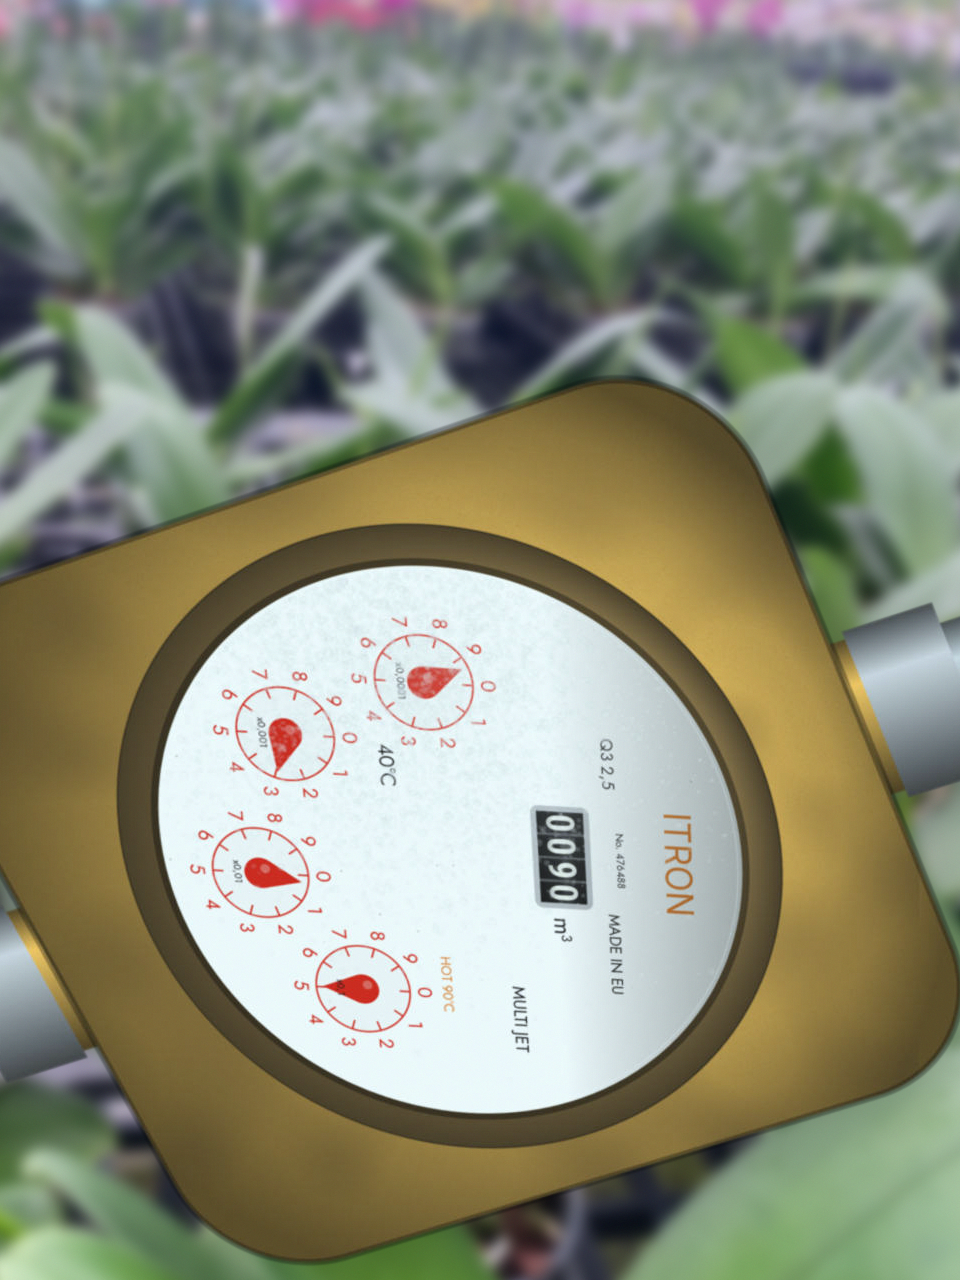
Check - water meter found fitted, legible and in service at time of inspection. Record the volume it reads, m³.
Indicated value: 90.5029 m³
